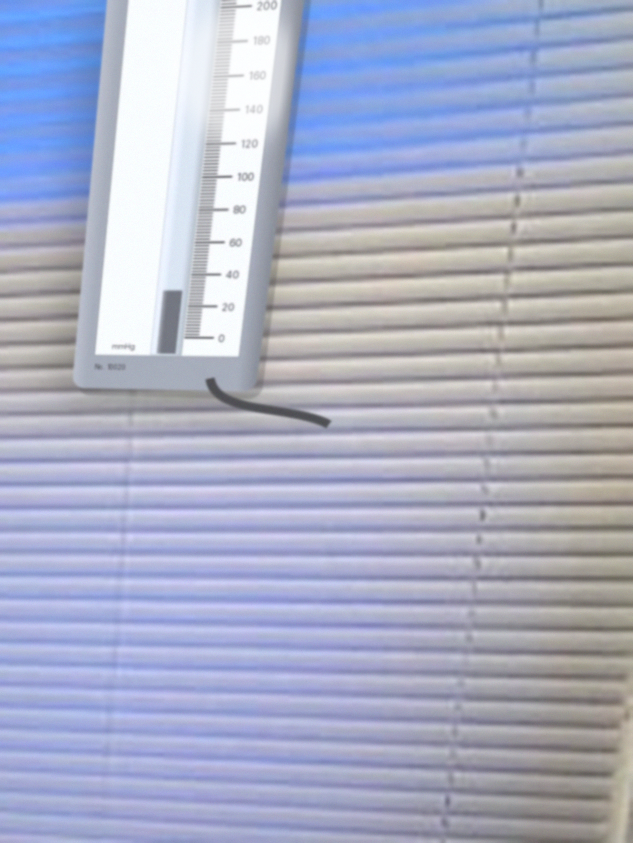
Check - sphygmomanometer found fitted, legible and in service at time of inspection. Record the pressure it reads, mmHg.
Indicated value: 30 mmHg
